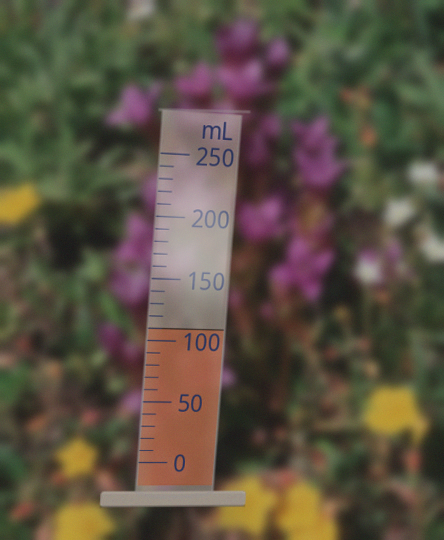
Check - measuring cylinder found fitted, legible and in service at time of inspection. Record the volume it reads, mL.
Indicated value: 110 mL
